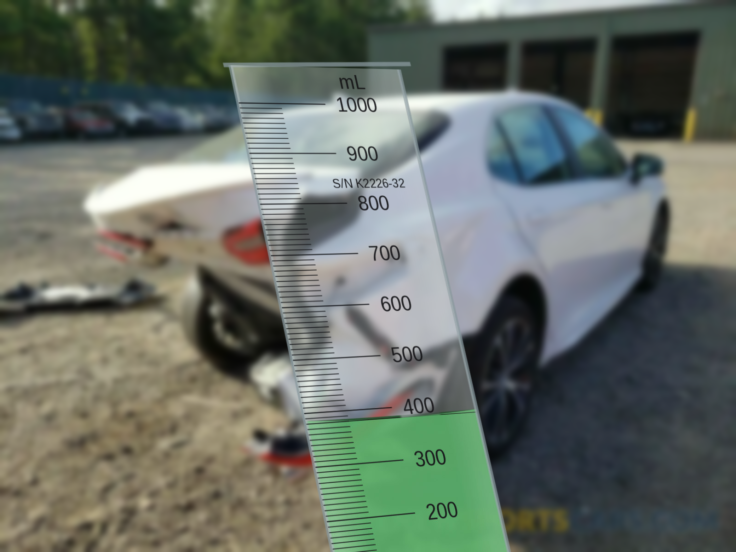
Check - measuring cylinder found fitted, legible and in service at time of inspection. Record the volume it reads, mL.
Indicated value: 380 mL
